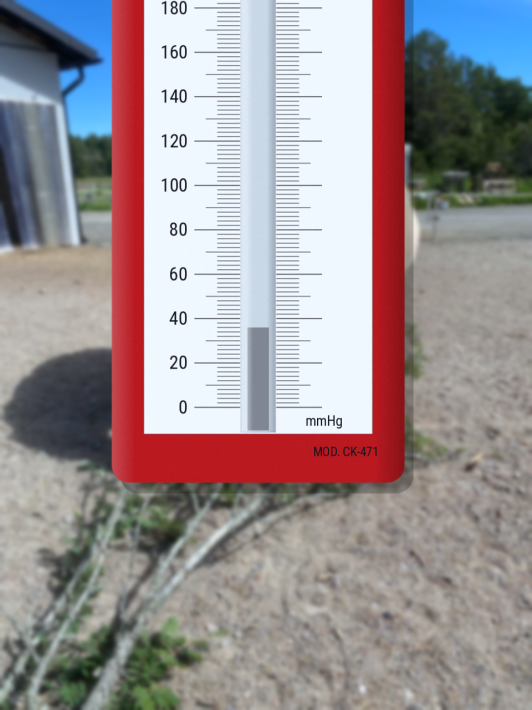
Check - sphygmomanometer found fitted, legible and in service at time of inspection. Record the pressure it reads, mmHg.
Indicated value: 36 mmHg
